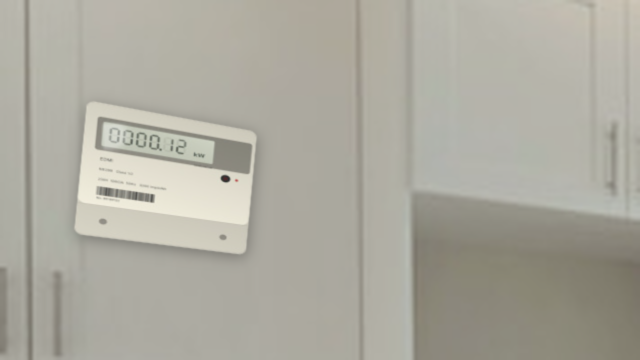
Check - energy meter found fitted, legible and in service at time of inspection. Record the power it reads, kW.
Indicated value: 0.12 kW
